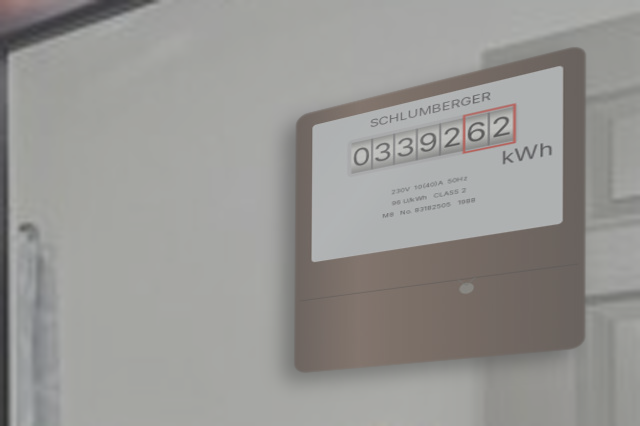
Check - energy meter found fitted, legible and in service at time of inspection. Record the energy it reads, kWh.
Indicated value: 3392.62 kWh
